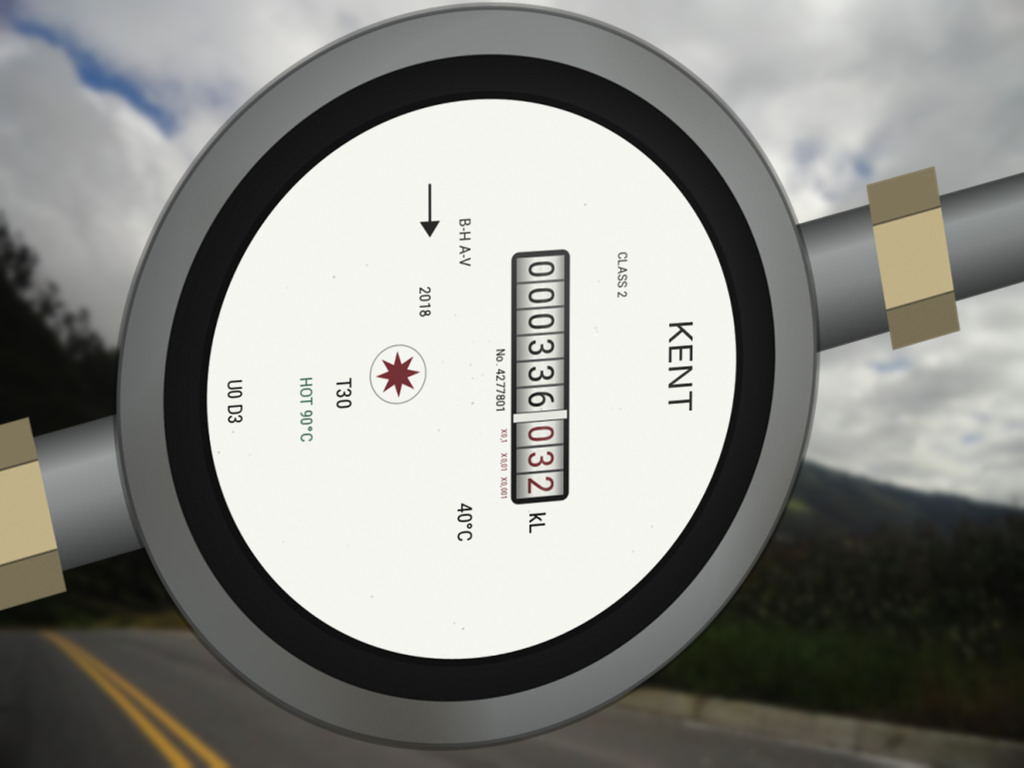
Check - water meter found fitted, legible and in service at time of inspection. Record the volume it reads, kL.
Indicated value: 336.032 kL
